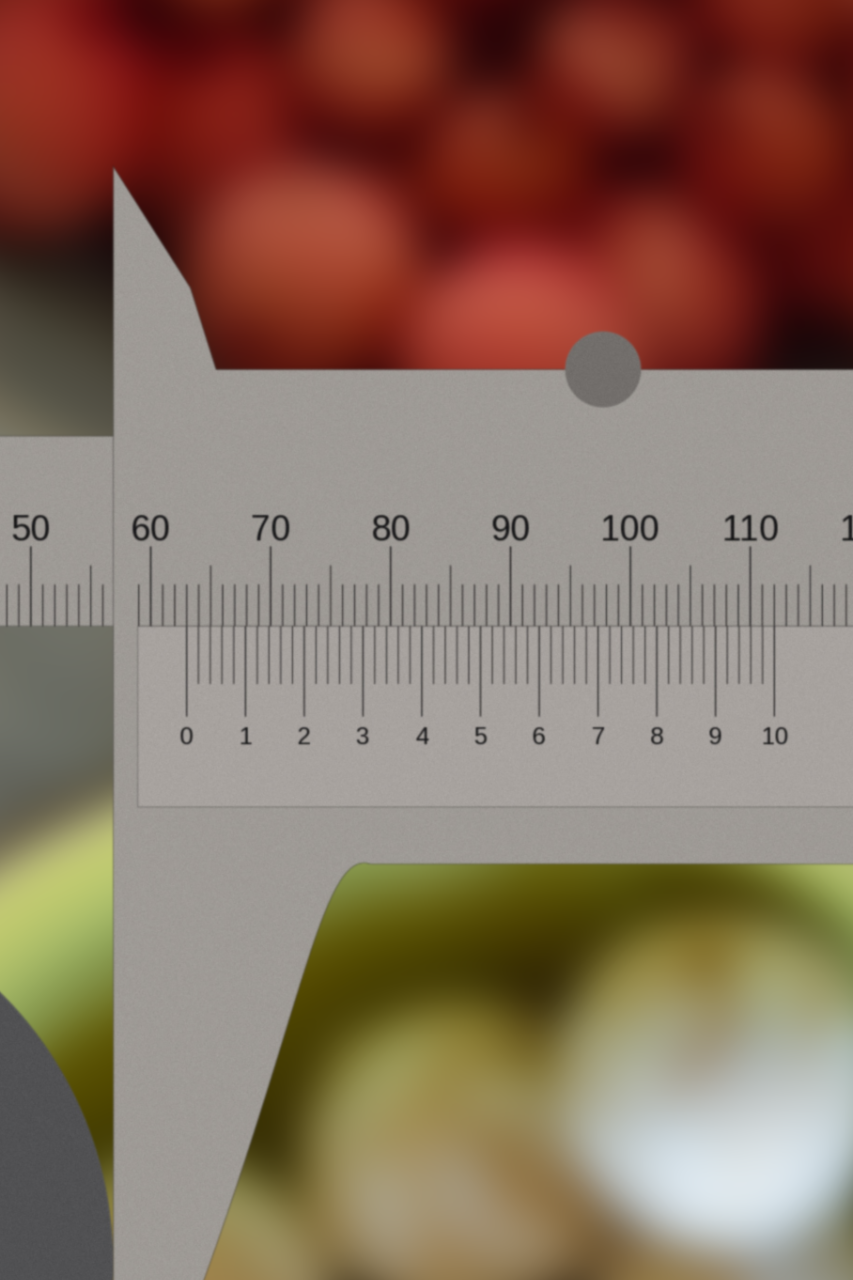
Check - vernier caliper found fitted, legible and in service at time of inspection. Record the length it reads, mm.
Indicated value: 63.0 mm
